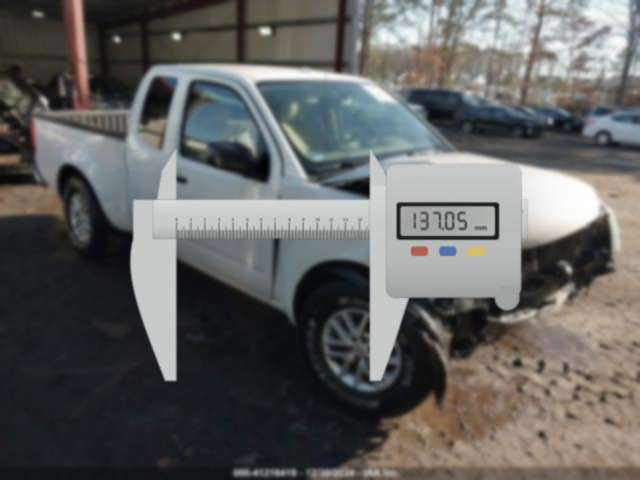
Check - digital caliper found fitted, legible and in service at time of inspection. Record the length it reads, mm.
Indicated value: 137.05 mm
